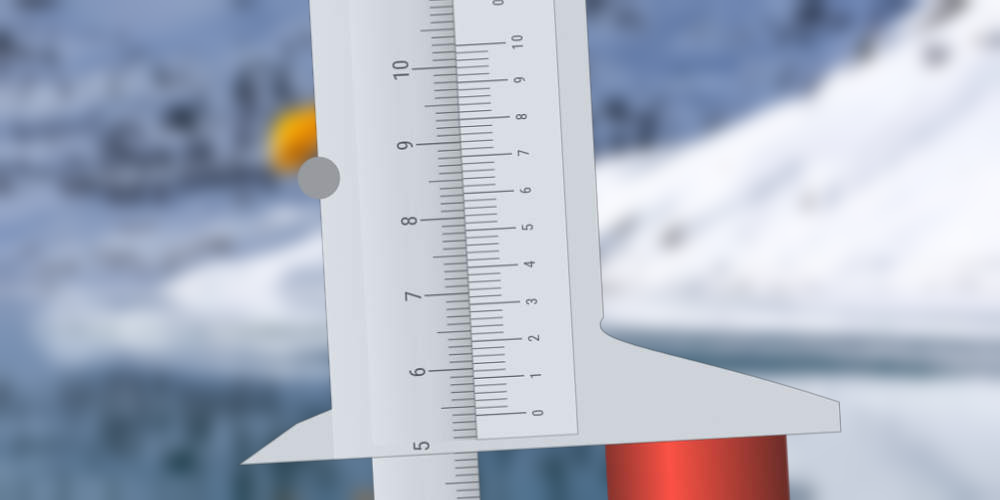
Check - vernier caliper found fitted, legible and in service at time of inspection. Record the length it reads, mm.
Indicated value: 53.8 mm
